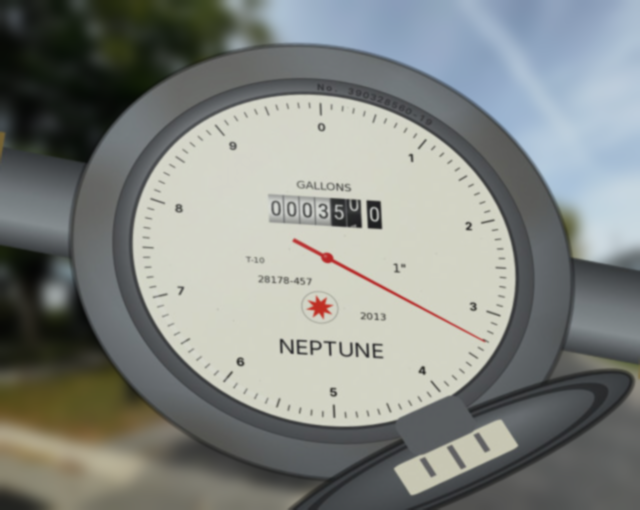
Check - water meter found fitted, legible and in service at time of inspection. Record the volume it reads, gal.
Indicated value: 3503.3 gal
